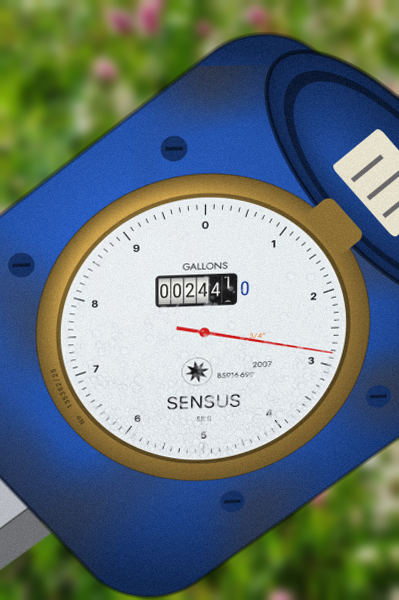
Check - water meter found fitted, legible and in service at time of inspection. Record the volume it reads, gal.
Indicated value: 24412.8 gal
